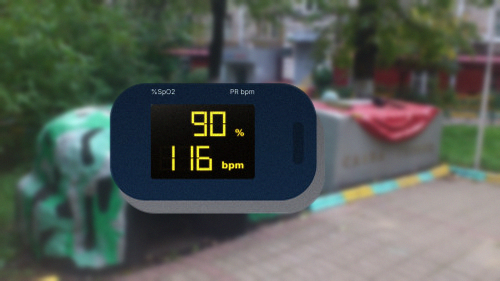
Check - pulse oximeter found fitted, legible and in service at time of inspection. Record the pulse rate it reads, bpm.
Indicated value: 116 bpm
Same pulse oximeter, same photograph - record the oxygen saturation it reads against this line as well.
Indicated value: 90 %
